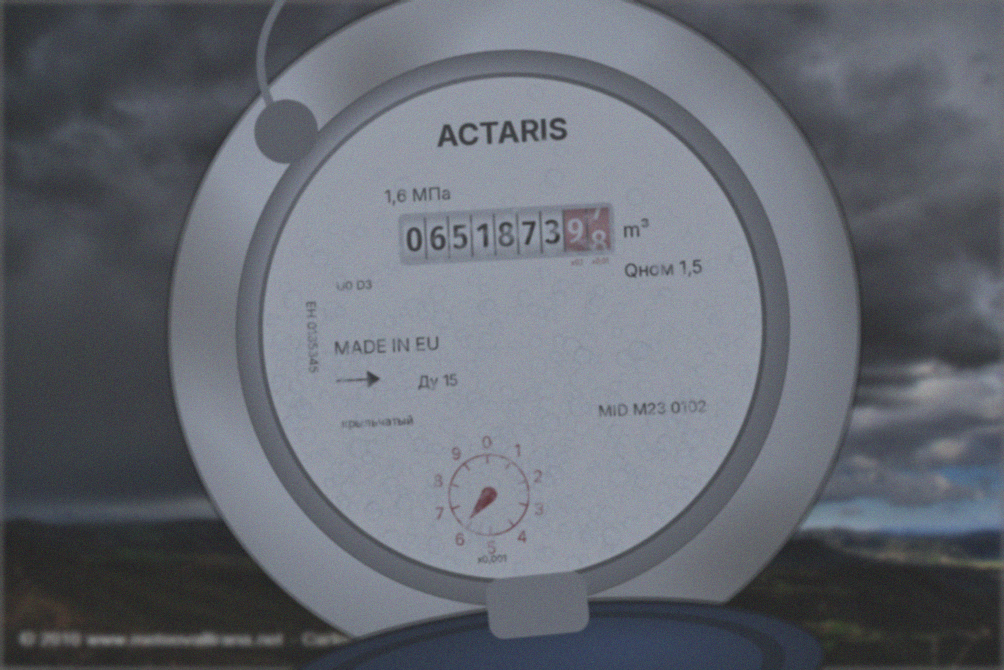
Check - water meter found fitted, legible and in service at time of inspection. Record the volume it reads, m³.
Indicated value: 651873.976 m³
